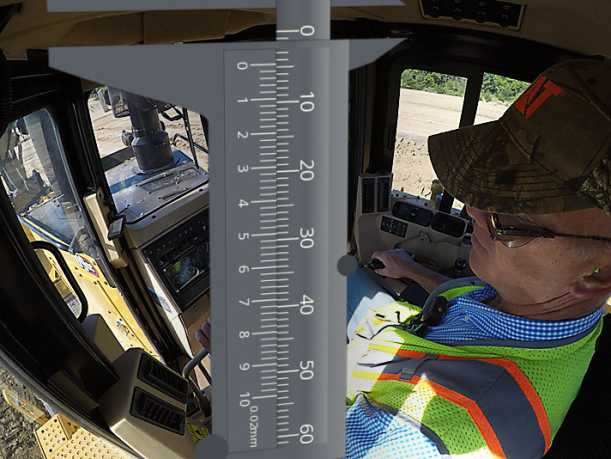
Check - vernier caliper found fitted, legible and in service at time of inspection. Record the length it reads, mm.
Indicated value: 4.6 mm
